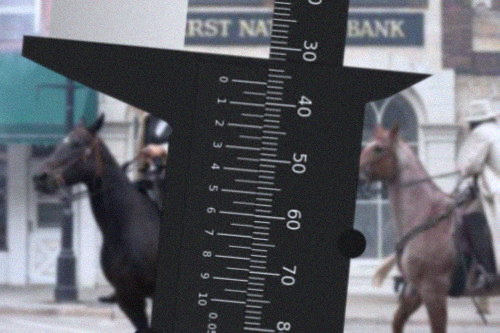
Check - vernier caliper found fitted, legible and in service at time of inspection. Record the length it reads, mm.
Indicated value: 36.5 mm
